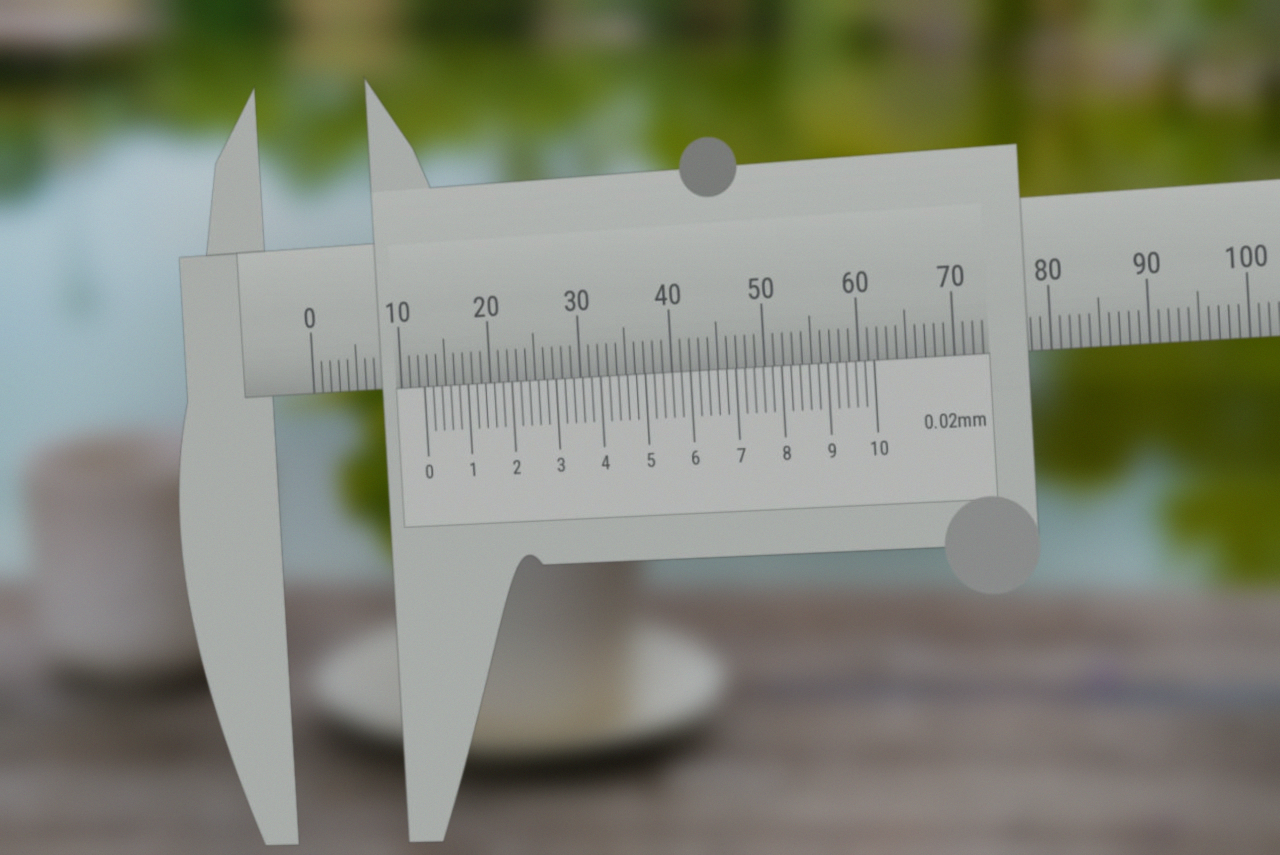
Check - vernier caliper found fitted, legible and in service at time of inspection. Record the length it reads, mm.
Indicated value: 12.6 mm
